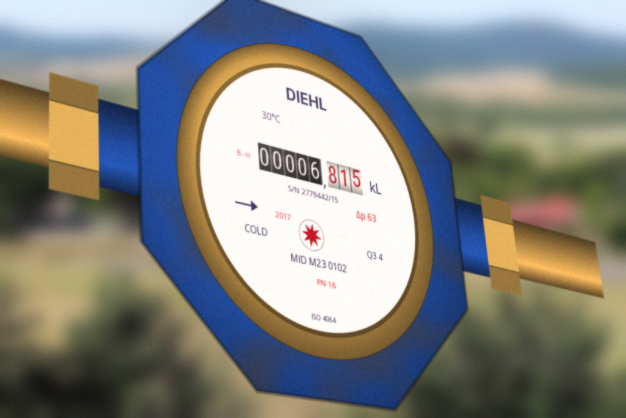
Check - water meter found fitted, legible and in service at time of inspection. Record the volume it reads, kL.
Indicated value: 6.815 kL
